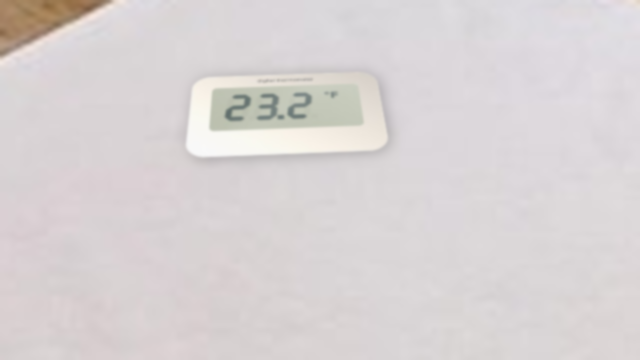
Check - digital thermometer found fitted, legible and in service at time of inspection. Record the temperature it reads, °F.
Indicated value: 23.2 °F
